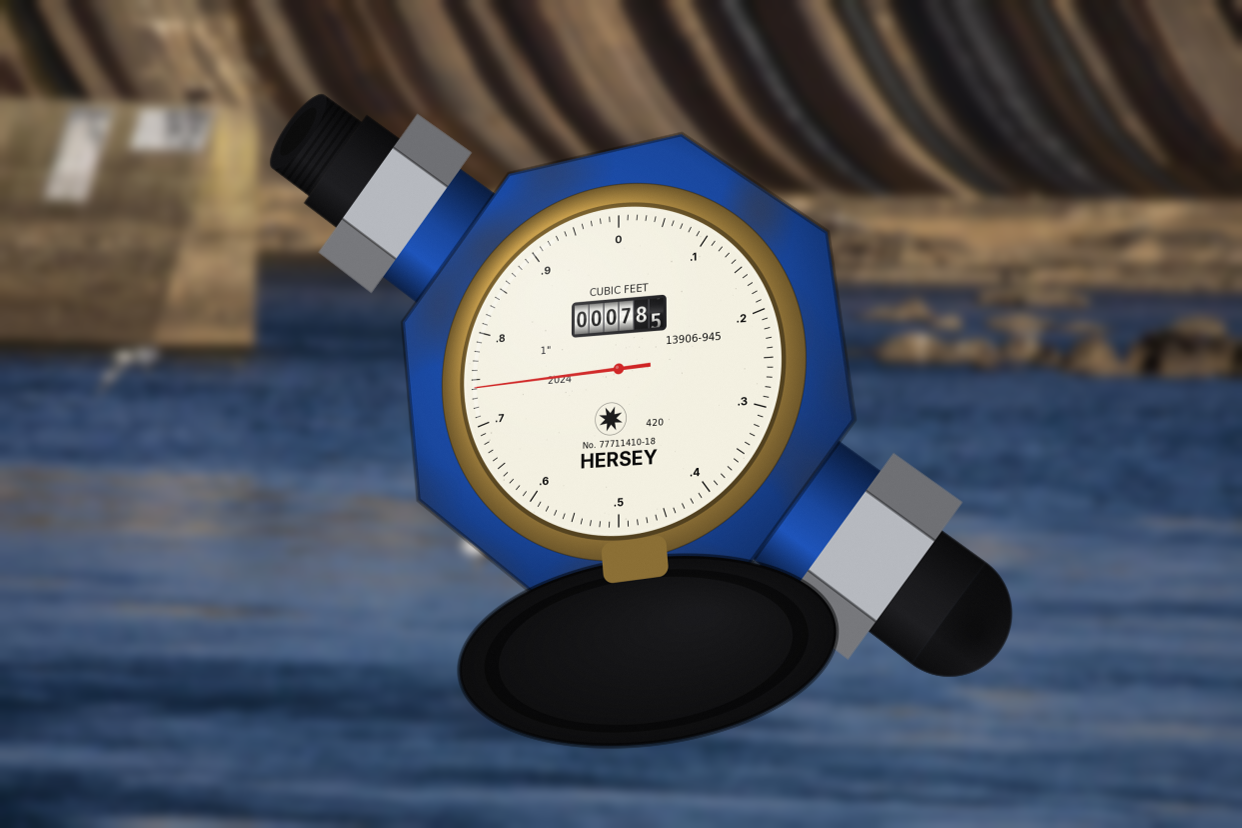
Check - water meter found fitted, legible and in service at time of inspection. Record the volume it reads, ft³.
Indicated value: 784.74 ft³
